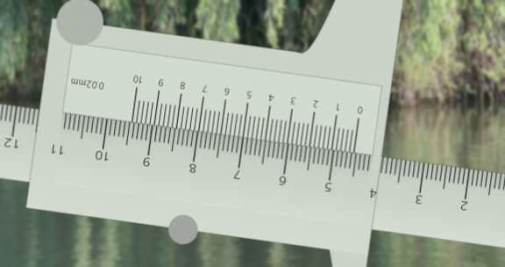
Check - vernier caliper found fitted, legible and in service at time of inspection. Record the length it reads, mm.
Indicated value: 45.5 mm
